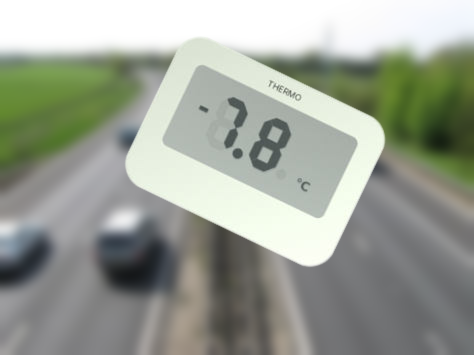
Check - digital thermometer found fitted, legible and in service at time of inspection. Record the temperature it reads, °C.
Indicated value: -7.8 °C
